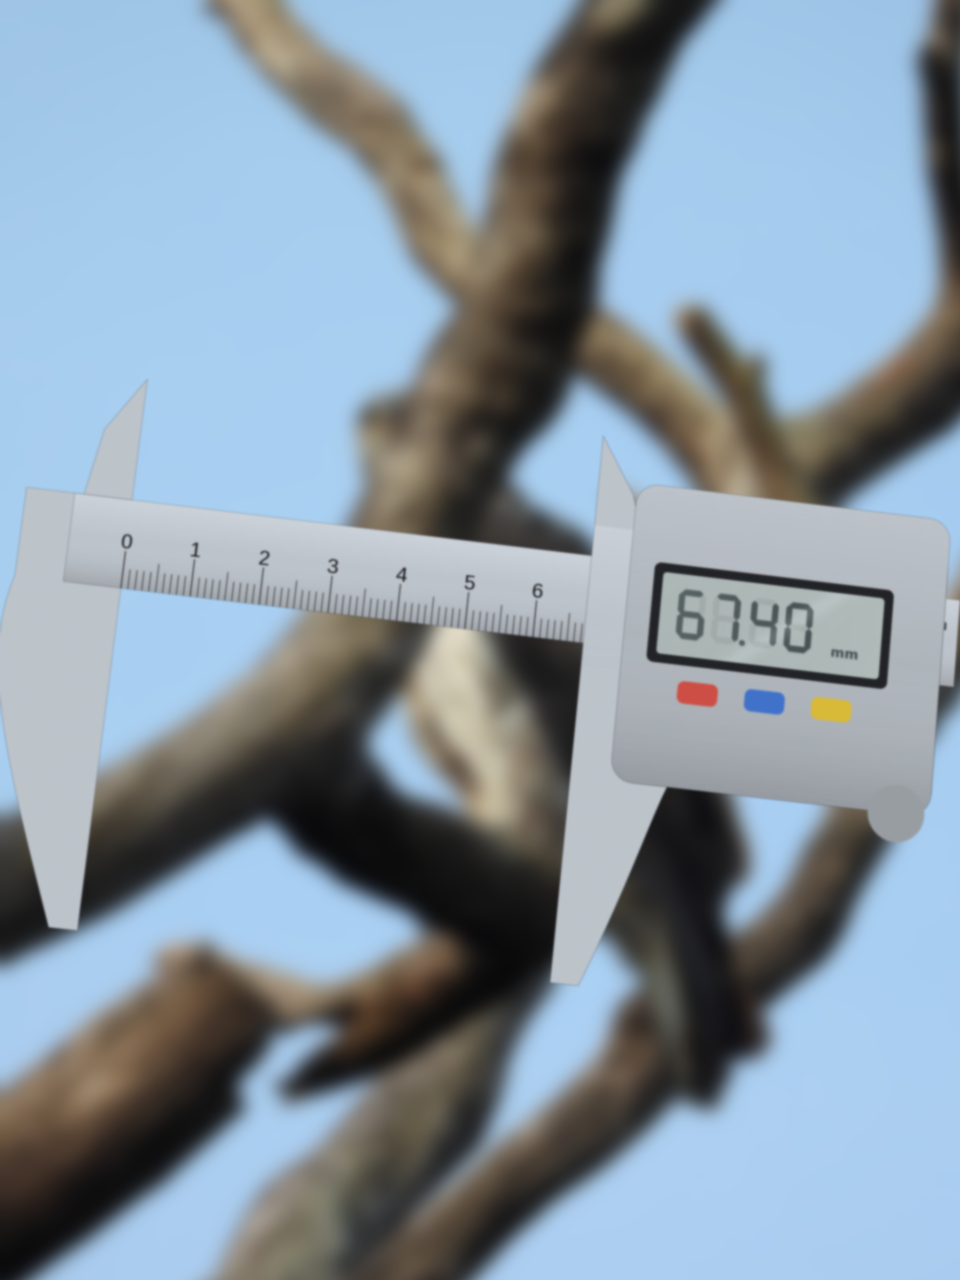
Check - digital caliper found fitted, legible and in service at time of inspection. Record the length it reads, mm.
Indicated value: 67.40 mm
